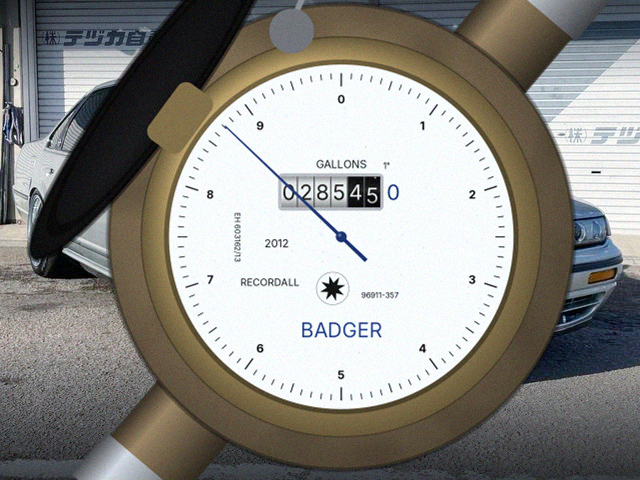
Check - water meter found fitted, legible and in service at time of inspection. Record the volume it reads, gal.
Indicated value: 285448.7 gal
